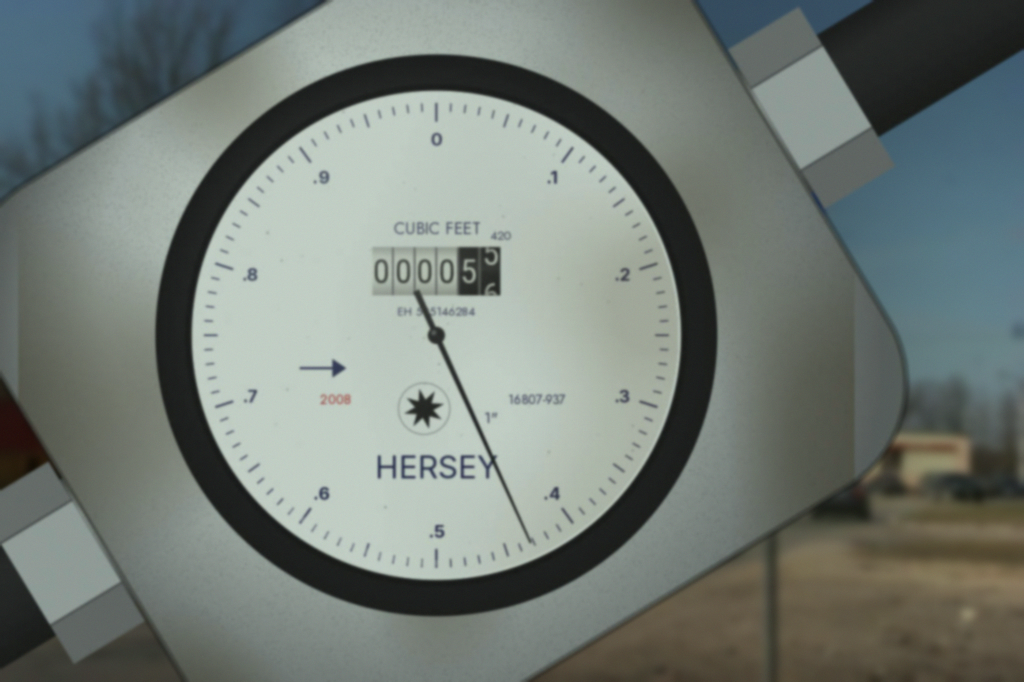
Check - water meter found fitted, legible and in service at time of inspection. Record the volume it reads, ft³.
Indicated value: 55.43 ft³
